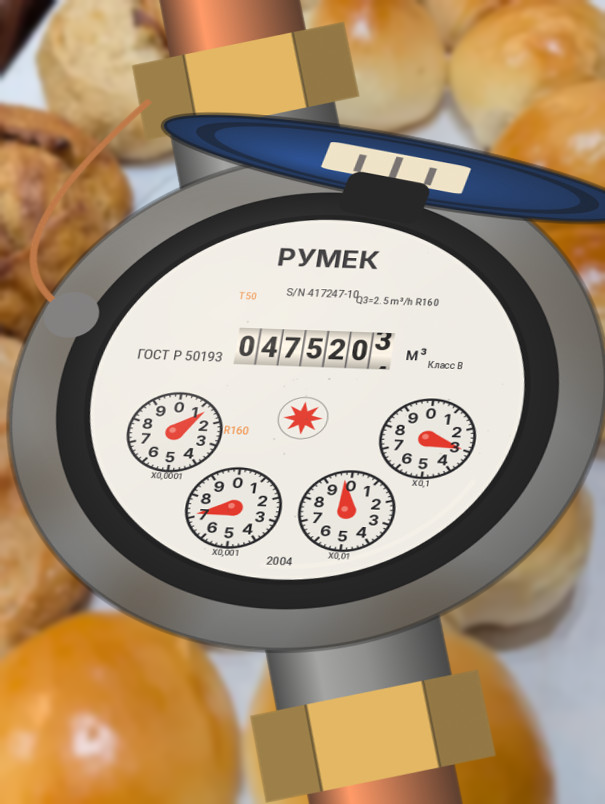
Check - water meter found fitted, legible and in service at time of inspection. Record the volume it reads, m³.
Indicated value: 475203.2971 m³
